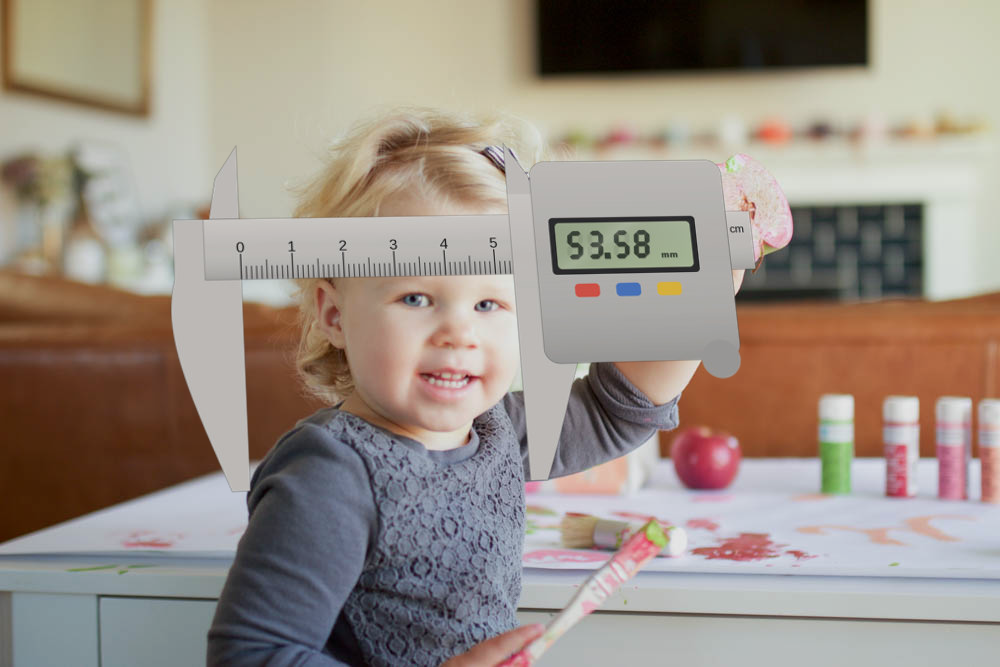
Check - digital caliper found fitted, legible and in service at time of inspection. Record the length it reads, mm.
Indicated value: 53.58 mm
